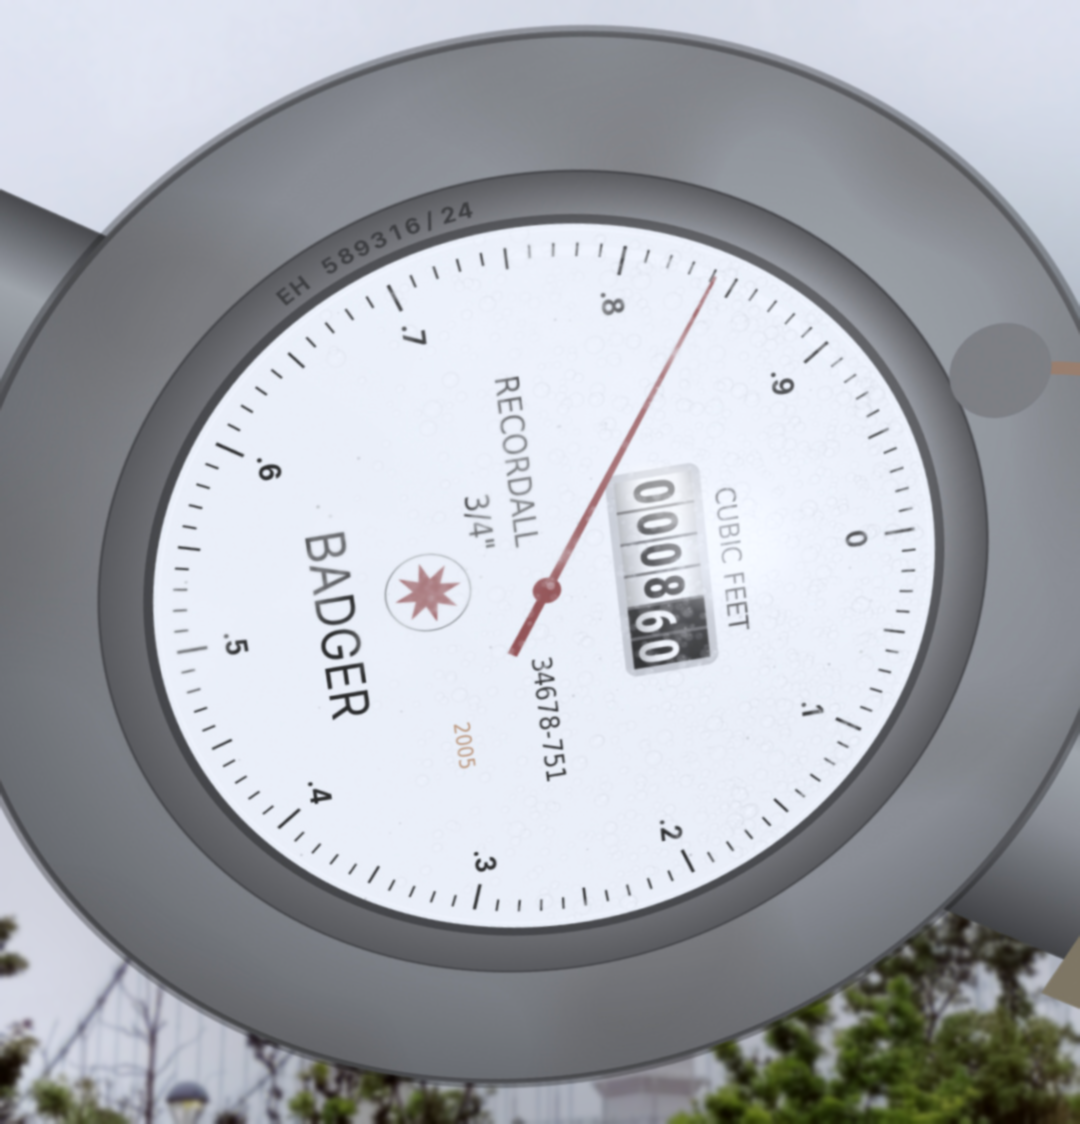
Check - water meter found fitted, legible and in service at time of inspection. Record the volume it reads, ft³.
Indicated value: 859.84 ft³
